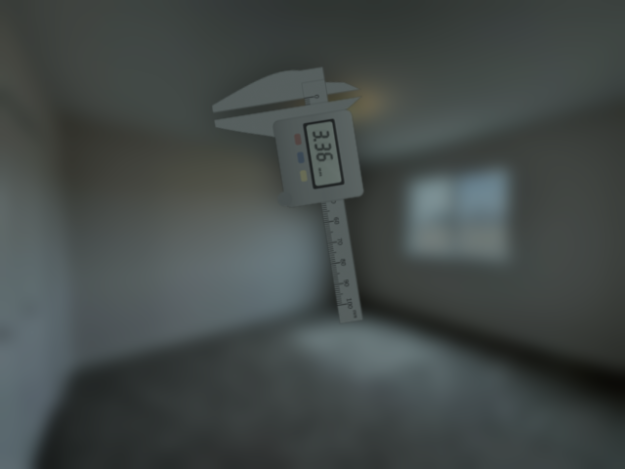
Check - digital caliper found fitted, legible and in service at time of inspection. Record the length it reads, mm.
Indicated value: 3.36 mm
